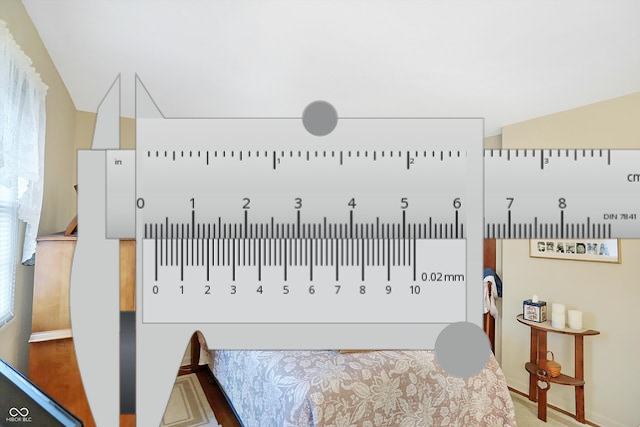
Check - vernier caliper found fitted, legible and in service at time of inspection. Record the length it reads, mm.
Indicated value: 3.0 mm
